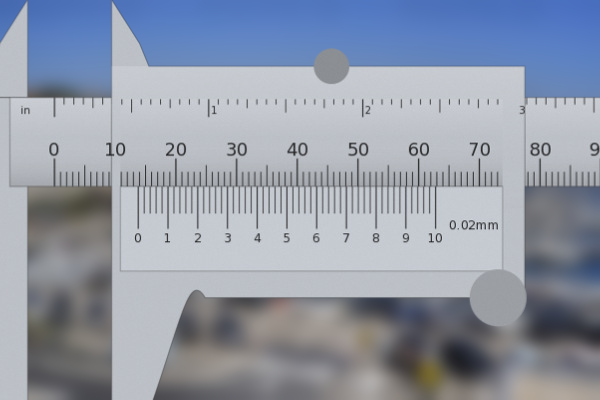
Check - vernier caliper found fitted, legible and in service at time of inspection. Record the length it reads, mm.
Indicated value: 13.8 mm
